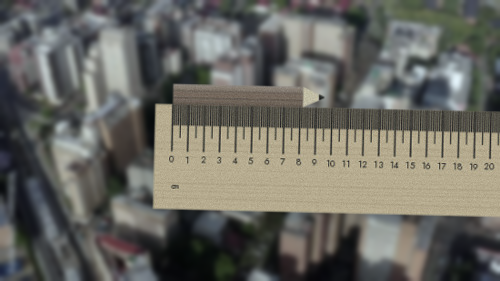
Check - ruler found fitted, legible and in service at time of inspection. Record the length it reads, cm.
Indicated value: 9.5 cm
